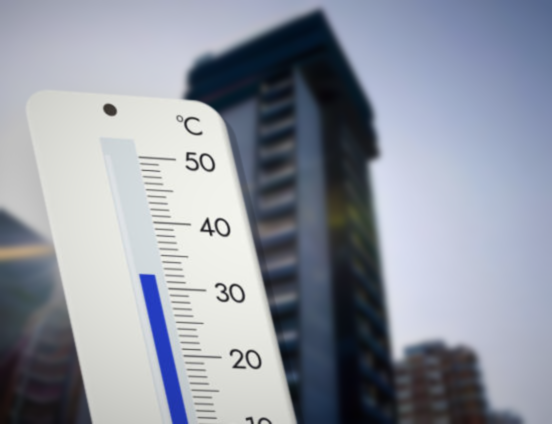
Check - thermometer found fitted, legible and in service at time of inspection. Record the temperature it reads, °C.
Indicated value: 32 °C
